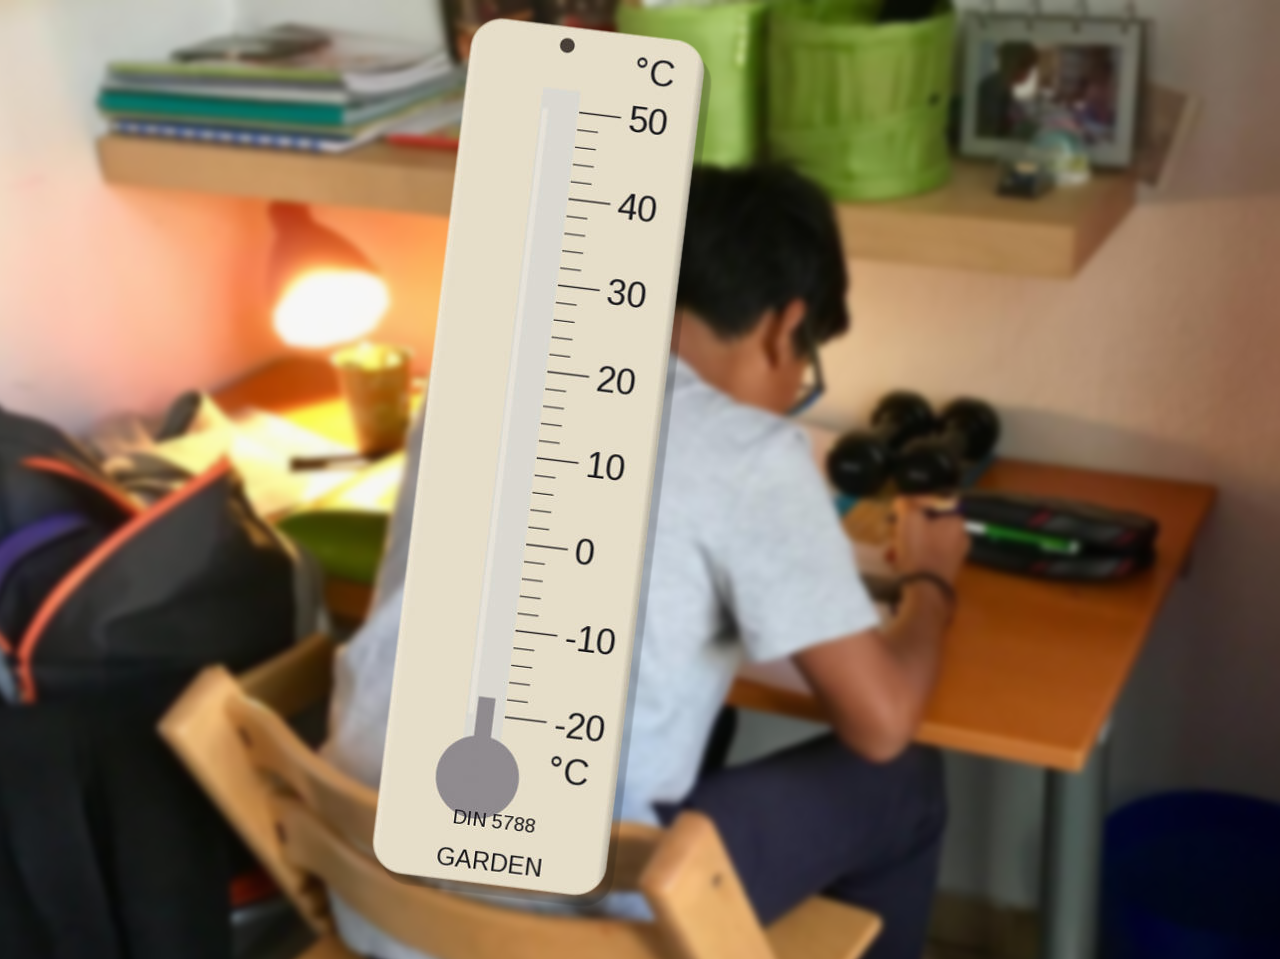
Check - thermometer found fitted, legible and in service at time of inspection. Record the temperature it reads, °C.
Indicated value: -18 °C
